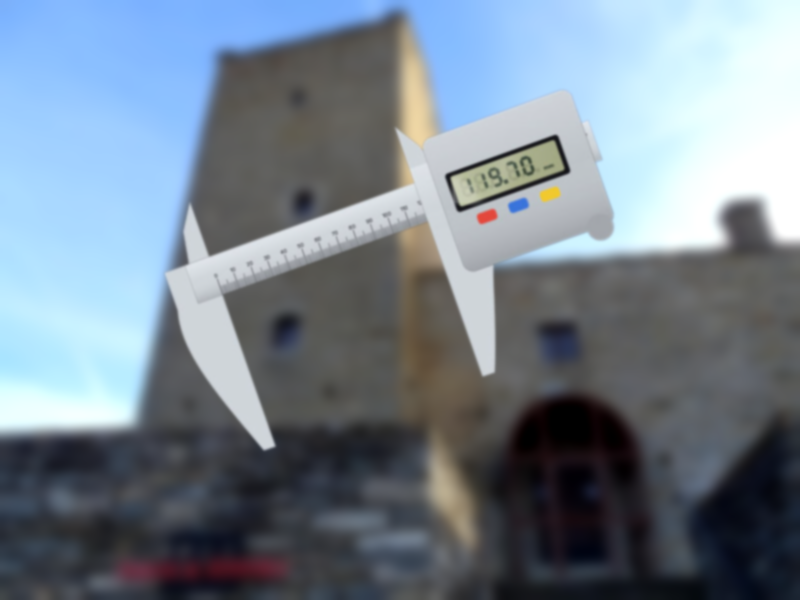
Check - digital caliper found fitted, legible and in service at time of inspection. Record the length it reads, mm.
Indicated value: 119.70 mm
